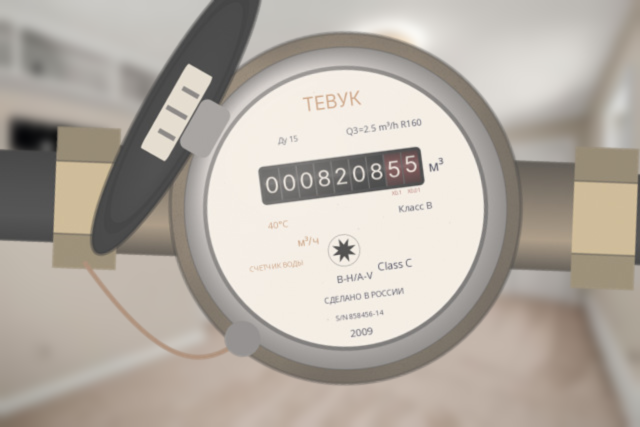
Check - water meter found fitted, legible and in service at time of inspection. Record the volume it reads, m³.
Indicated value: 8208.55 m³
